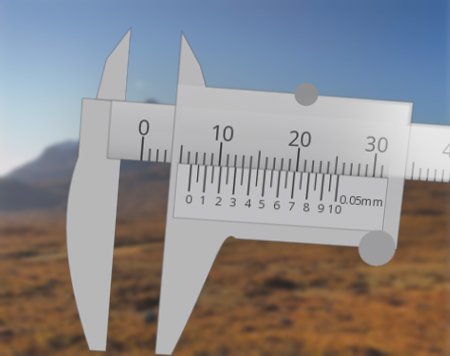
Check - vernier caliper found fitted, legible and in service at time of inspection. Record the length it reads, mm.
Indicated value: 6.4 mm
